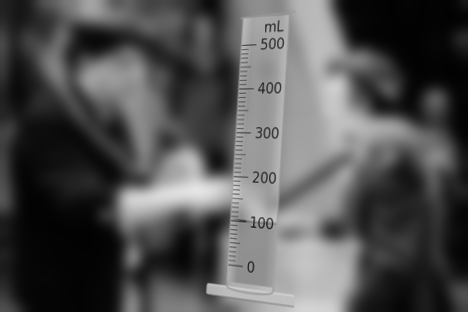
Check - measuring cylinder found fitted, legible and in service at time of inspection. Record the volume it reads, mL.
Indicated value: 100 mL
